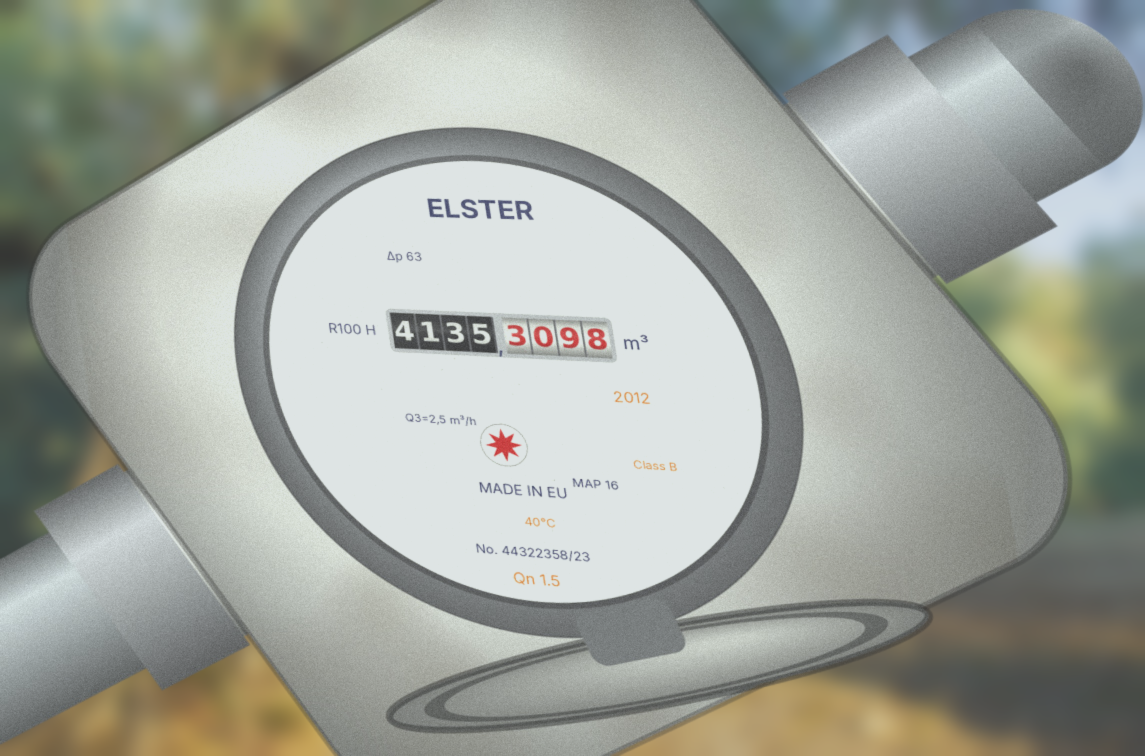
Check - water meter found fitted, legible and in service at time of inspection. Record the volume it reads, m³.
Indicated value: 4135.3098 m³
